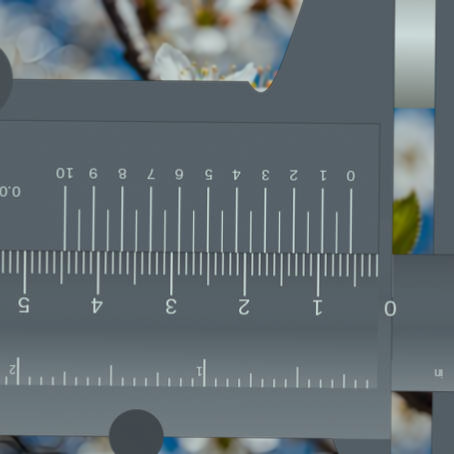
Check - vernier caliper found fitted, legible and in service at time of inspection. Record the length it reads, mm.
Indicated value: 5.6 mm
